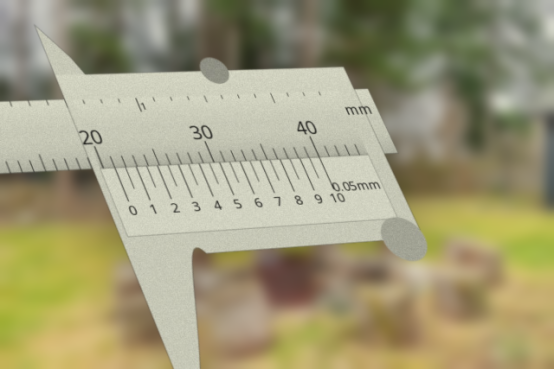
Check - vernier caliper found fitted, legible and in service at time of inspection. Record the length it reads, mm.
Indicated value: 21.0 mm
